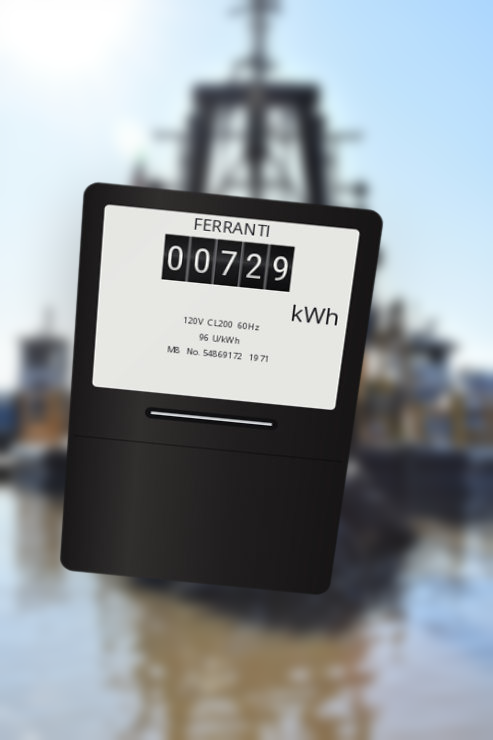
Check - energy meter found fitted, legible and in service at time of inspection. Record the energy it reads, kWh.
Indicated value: 729 kWh
